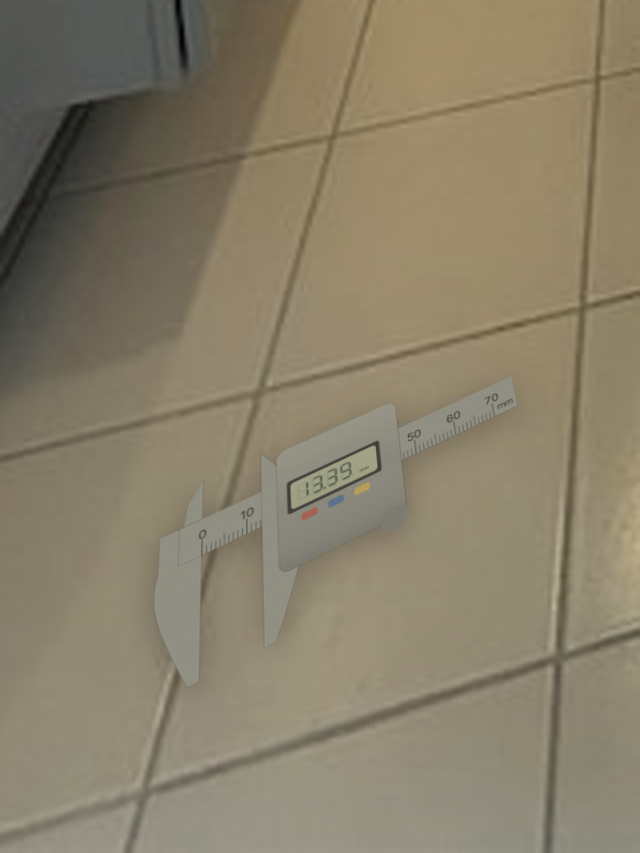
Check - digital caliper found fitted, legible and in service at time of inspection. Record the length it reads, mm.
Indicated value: 13.39 mm
